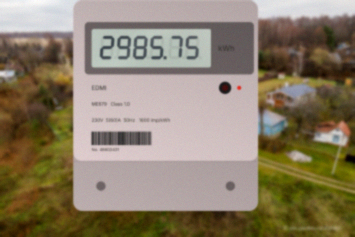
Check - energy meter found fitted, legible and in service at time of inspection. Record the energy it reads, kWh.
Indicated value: 2985.75 kWh
